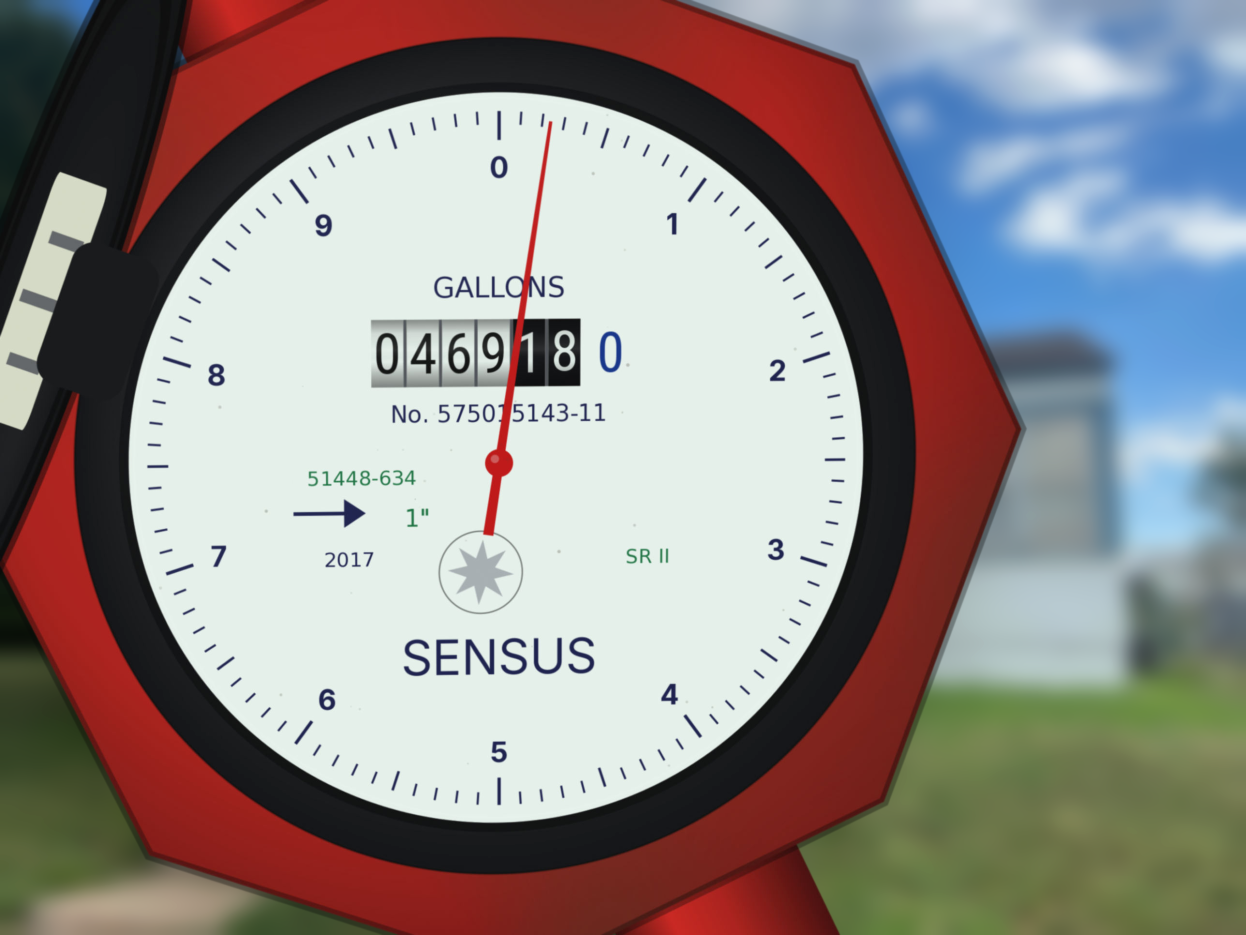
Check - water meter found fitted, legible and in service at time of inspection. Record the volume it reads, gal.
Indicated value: 469180.2 gal
